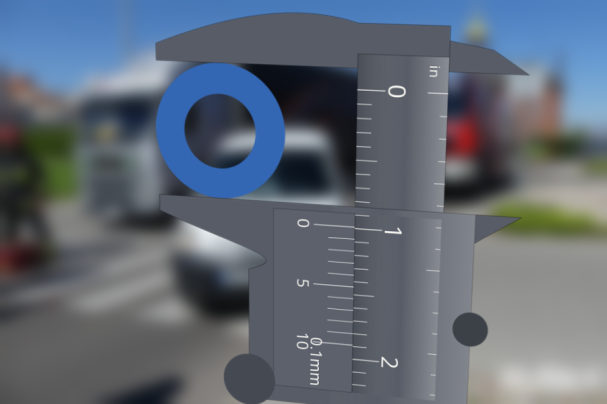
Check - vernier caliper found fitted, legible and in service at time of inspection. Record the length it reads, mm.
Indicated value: 9.9 mm
